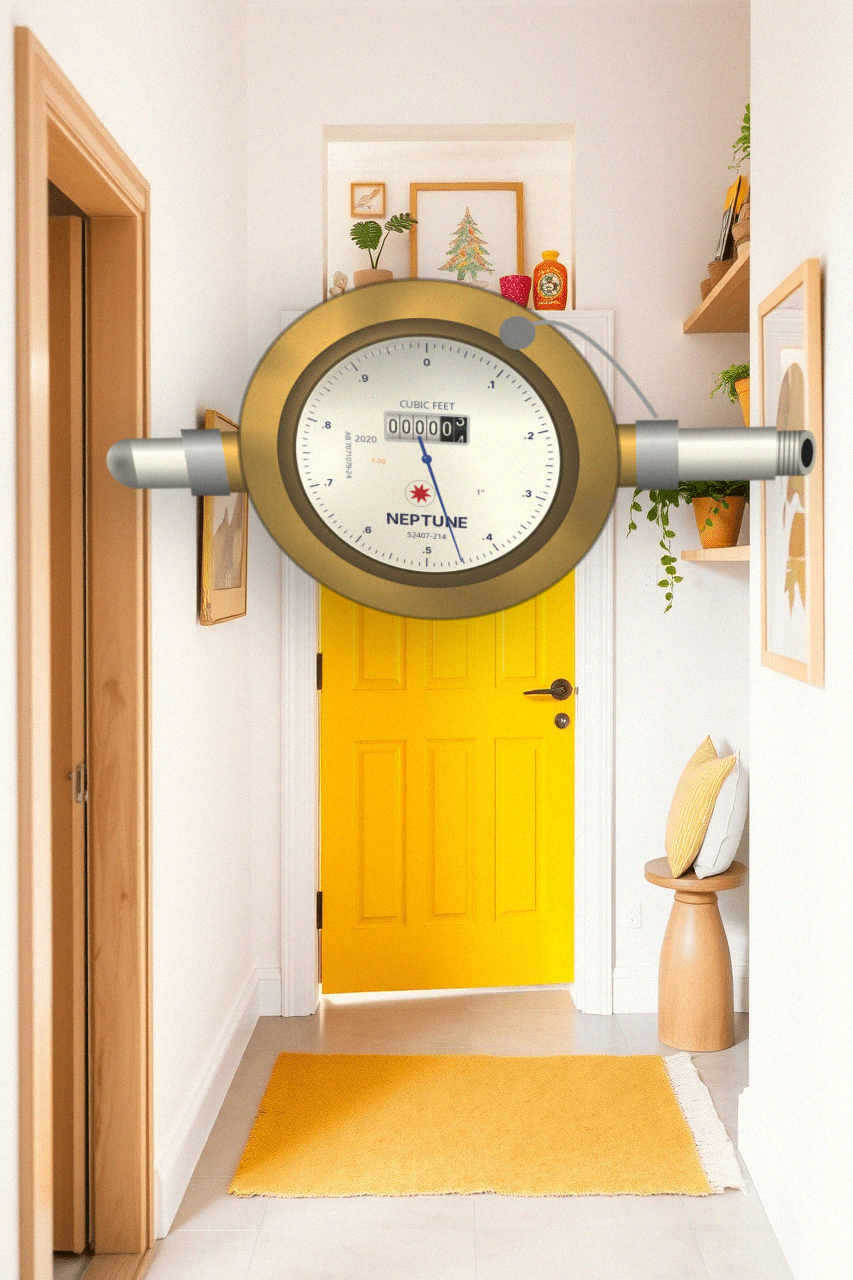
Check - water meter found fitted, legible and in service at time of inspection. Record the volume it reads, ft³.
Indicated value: 3.45 ft³
